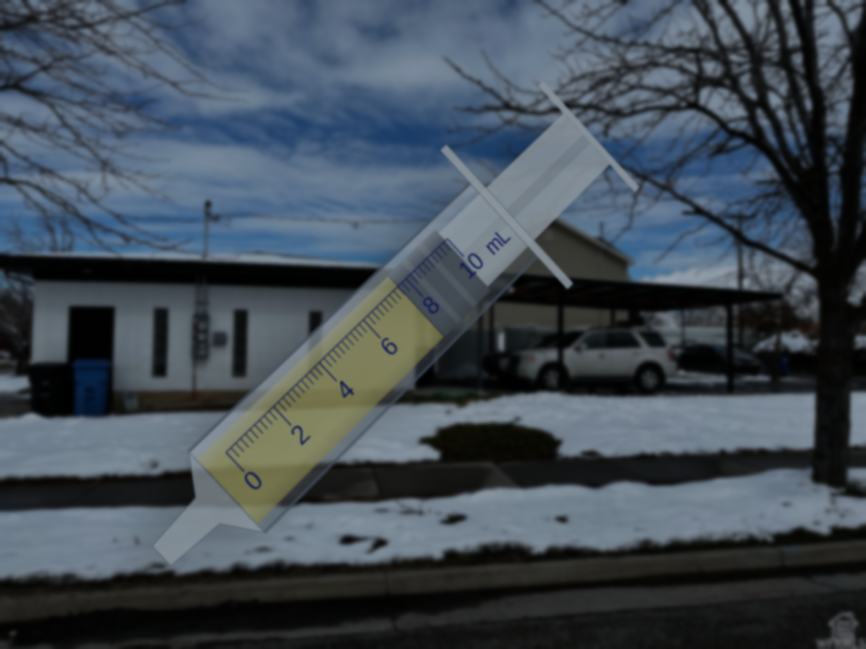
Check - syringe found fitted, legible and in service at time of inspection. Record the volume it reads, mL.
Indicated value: 7.6 mL
